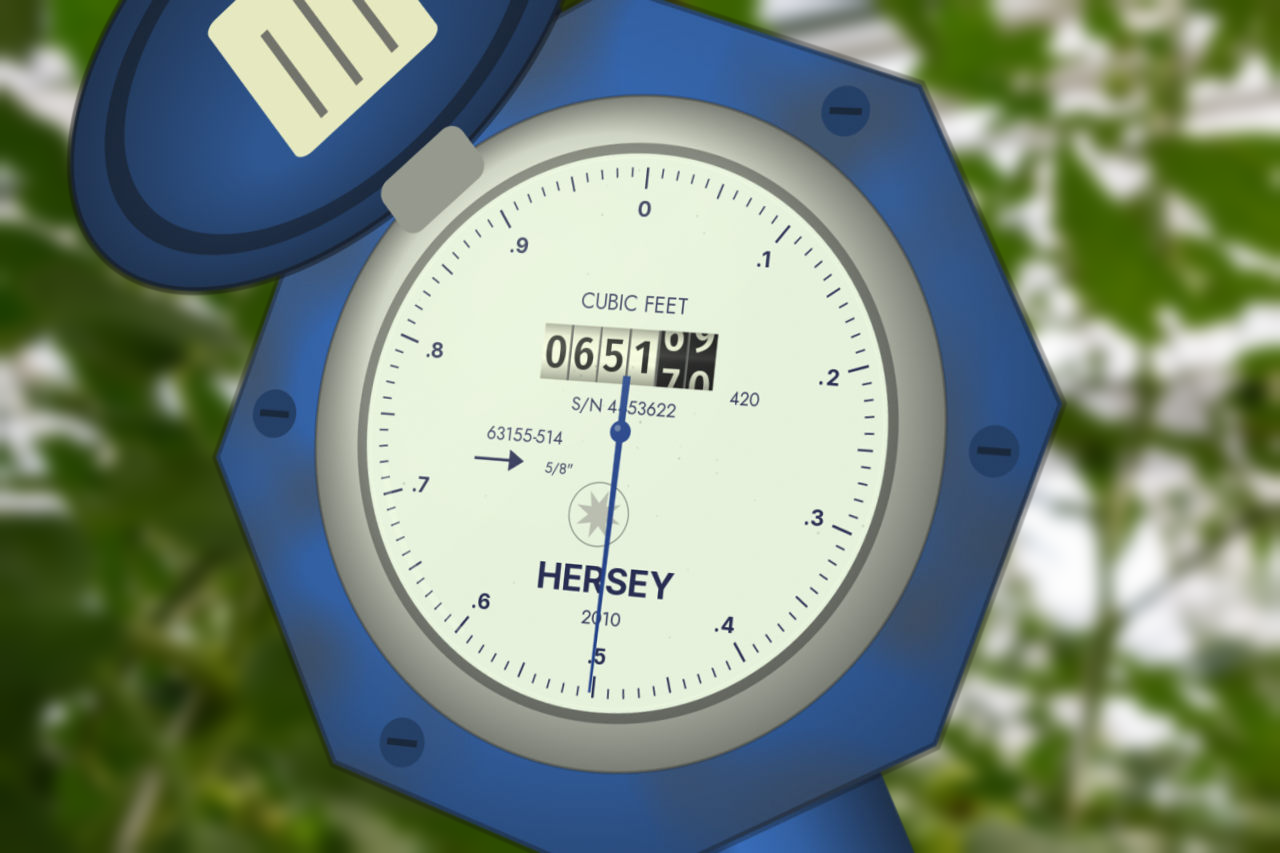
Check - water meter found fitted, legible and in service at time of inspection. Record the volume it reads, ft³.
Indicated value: 65169.50 ft³
